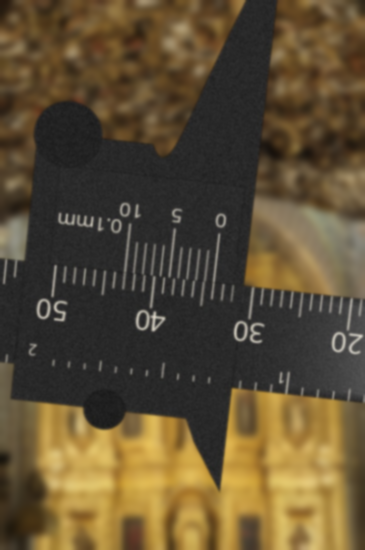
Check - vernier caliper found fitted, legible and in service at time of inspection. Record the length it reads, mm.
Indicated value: 34.0 mm
